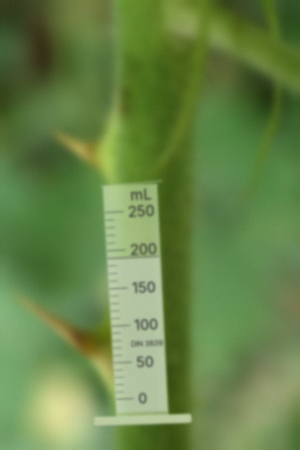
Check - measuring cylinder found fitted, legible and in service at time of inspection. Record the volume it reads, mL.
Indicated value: 190 mL
